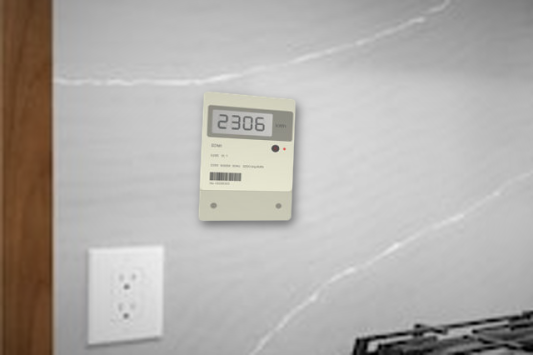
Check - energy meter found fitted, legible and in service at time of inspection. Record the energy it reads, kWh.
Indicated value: 2306 kWh
